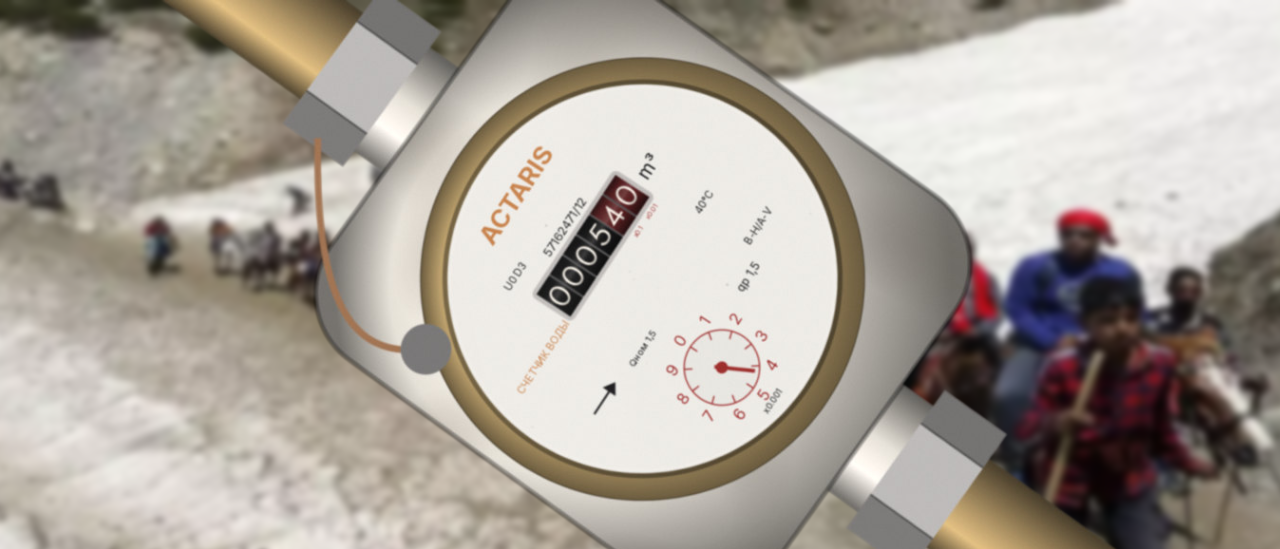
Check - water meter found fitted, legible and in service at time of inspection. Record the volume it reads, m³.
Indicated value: 5.404 m³
